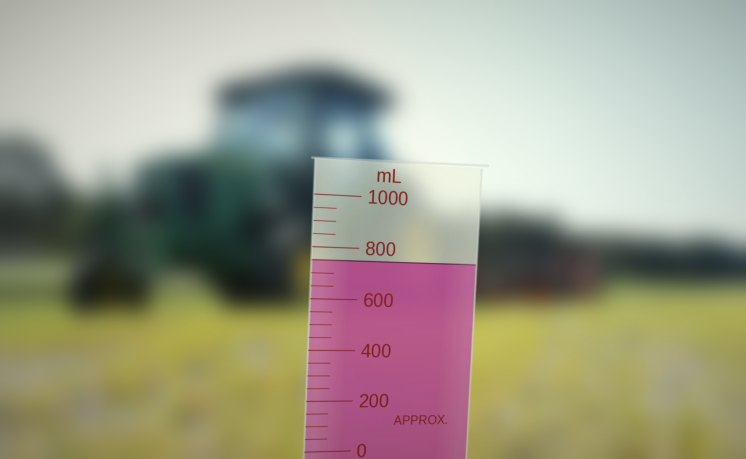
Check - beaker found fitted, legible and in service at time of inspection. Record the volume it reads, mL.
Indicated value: 750 mL
